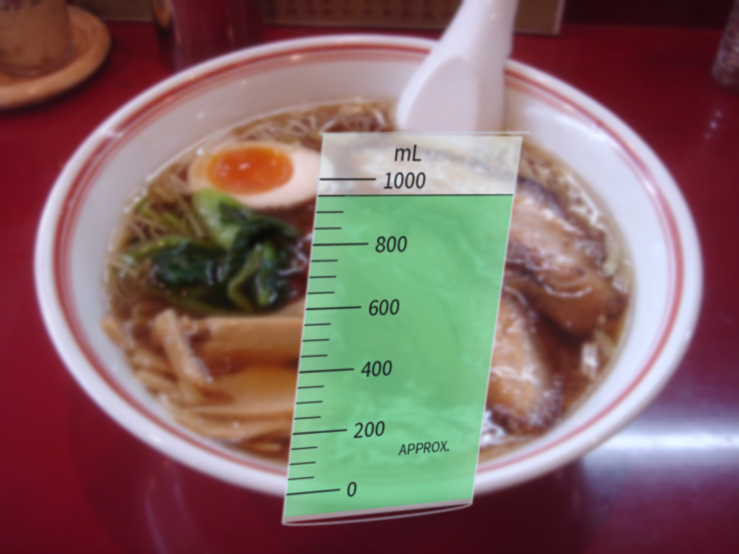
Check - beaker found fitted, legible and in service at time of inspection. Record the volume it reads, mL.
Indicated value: 950 mL
